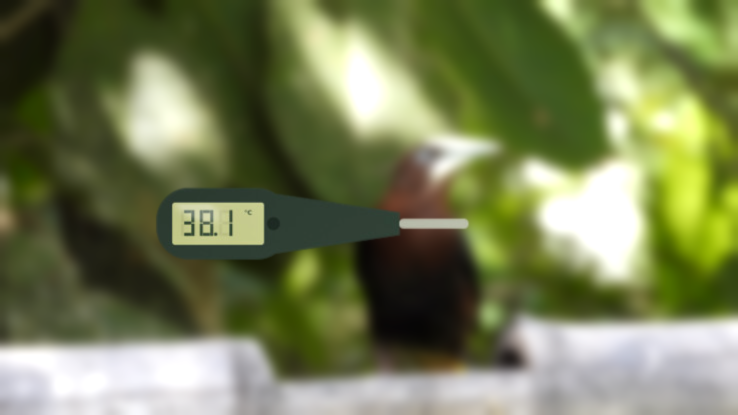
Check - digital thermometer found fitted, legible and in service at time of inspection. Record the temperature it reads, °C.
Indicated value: 38.1 °C
